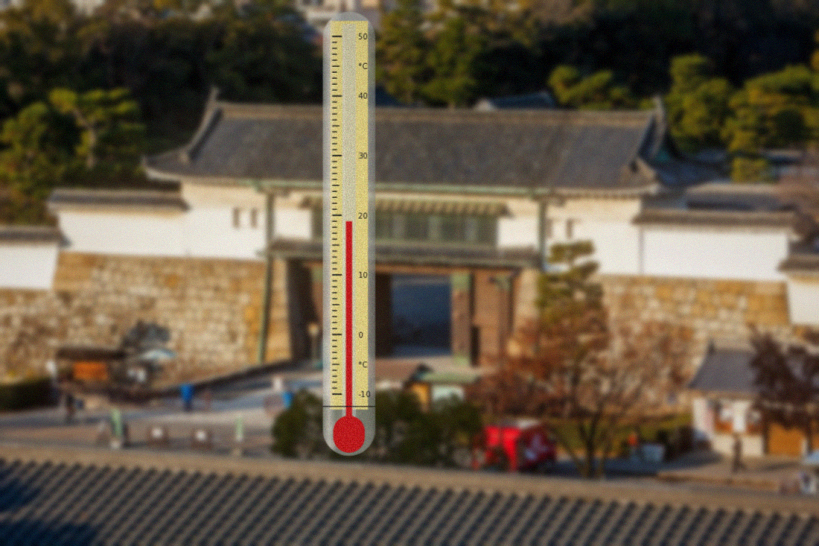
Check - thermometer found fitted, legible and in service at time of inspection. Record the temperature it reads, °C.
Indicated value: 19 °C
